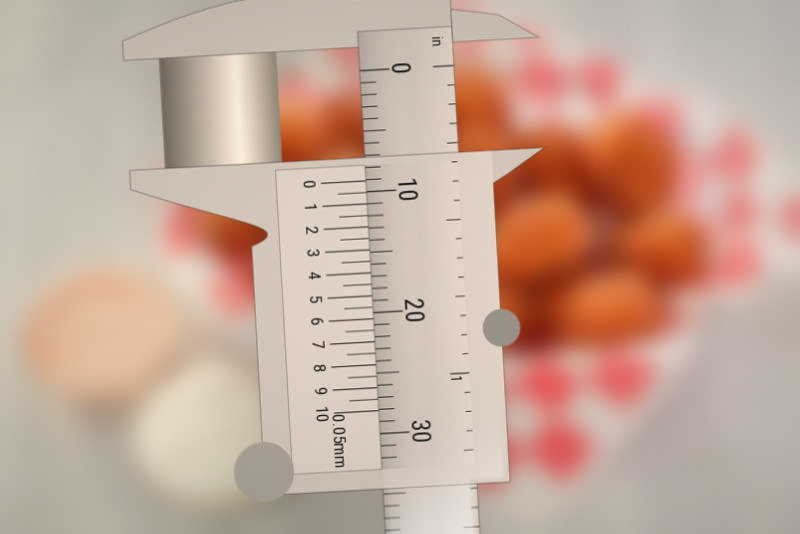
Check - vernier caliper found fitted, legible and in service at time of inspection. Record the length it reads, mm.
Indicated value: 9.1 mm
